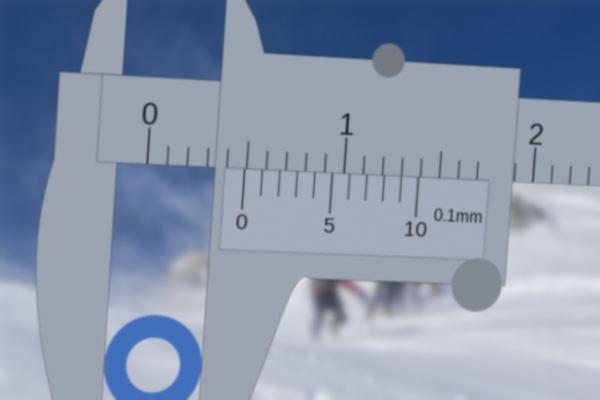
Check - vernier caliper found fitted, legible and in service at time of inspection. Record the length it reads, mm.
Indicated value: 4.9 mm
